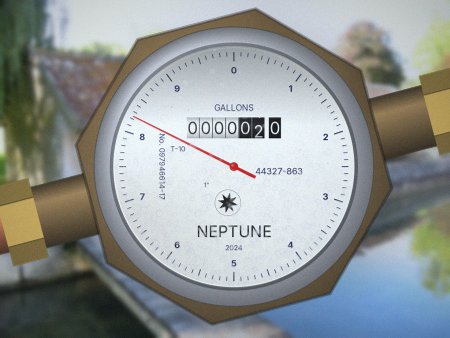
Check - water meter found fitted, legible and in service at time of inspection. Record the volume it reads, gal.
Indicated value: 18.2 gal
